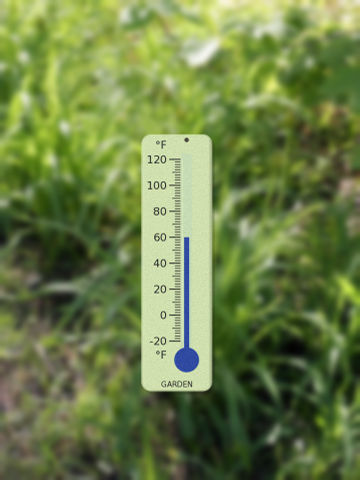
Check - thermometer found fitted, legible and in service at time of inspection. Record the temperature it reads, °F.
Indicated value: 60 °F
